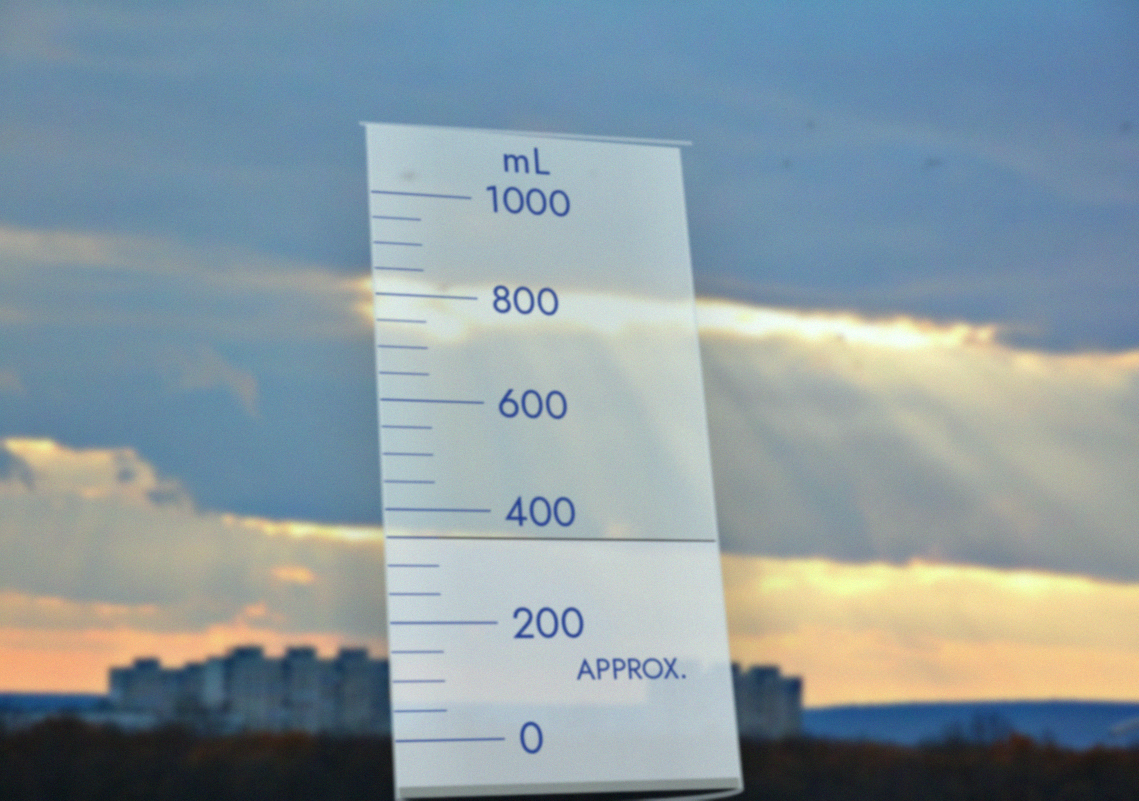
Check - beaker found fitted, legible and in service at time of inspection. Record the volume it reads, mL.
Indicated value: 350 mL
